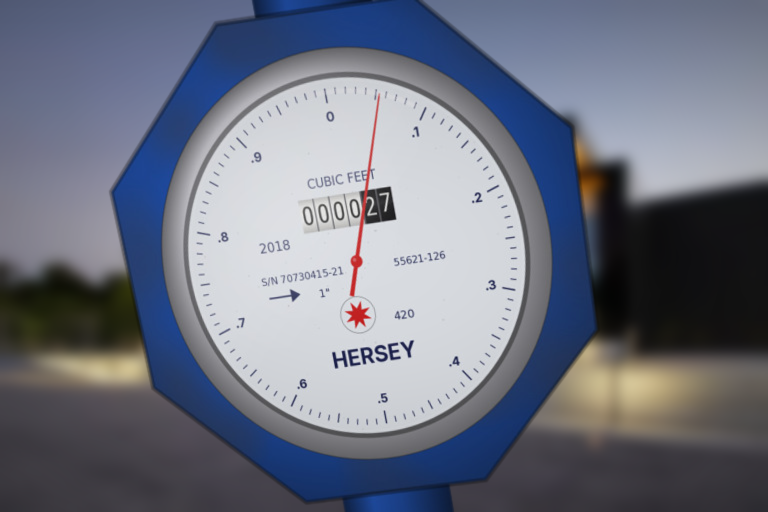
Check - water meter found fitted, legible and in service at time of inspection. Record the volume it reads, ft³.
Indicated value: 27.05 ft³
